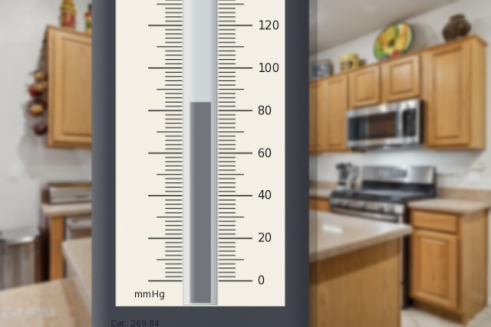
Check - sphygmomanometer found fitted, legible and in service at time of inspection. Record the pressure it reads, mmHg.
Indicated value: 84 mmHg
